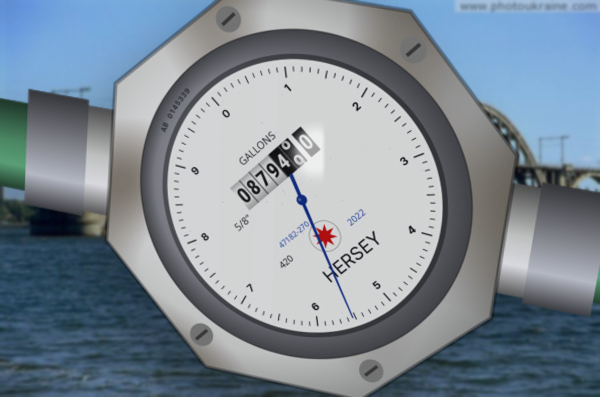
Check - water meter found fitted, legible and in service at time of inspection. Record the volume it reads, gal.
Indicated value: 879485.5 gal
